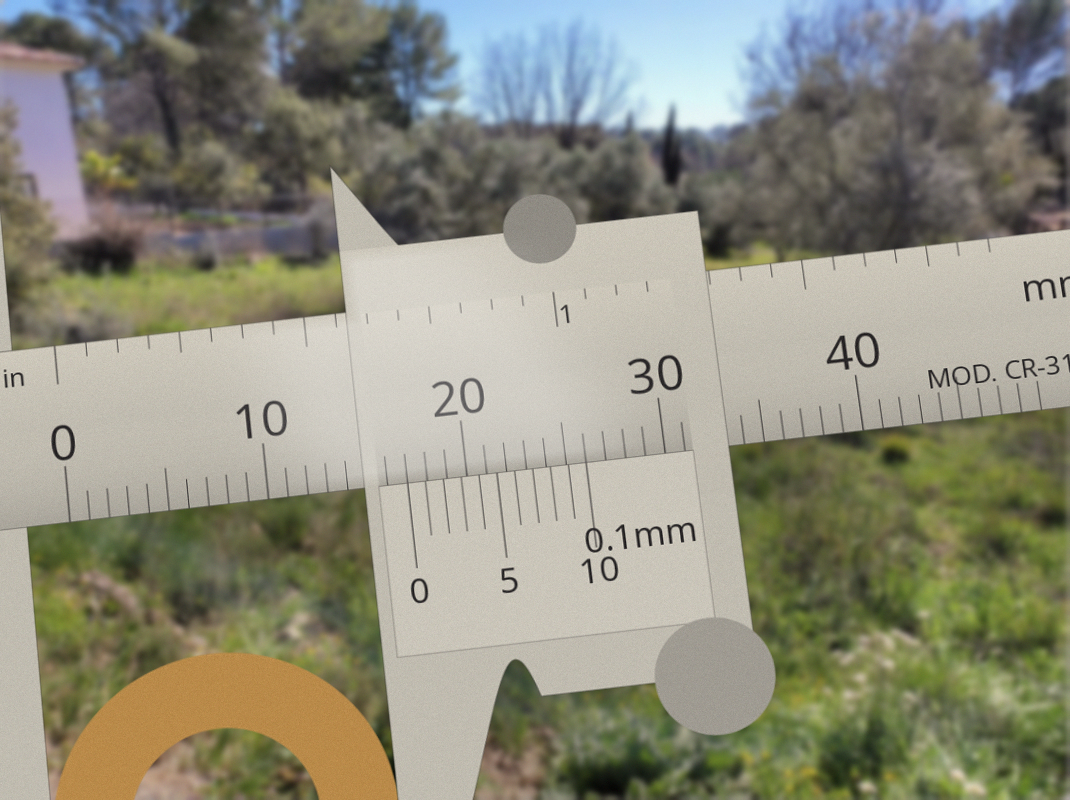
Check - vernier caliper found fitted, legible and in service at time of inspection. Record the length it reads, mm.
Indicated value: 17.0 mm
